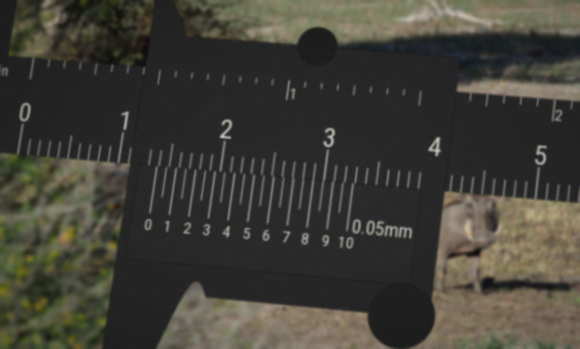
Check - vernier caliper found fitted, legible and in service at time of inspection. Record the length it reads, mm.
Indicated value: 13.8 mm
